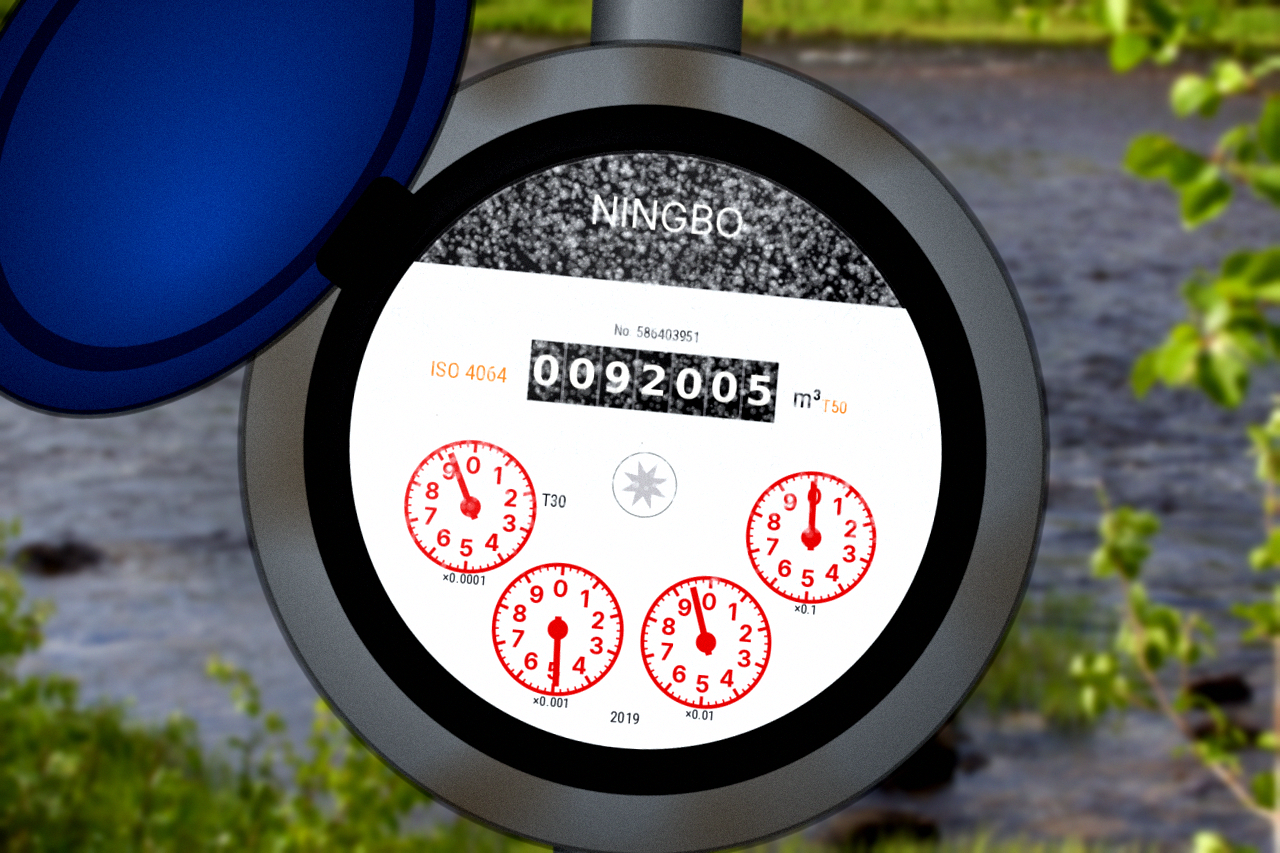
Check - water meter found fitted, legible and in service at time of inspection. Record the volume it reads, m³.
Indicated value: 92004.9949 m³
